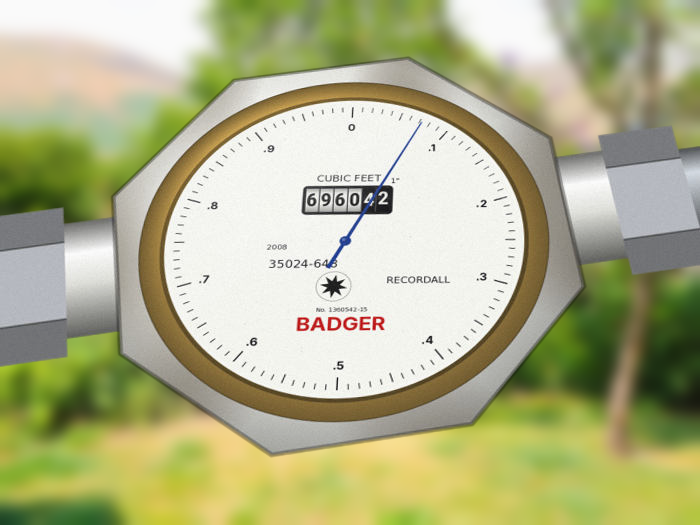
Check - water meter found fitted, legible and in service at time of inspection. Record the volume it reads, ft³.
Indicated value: 696042.07 ft³
